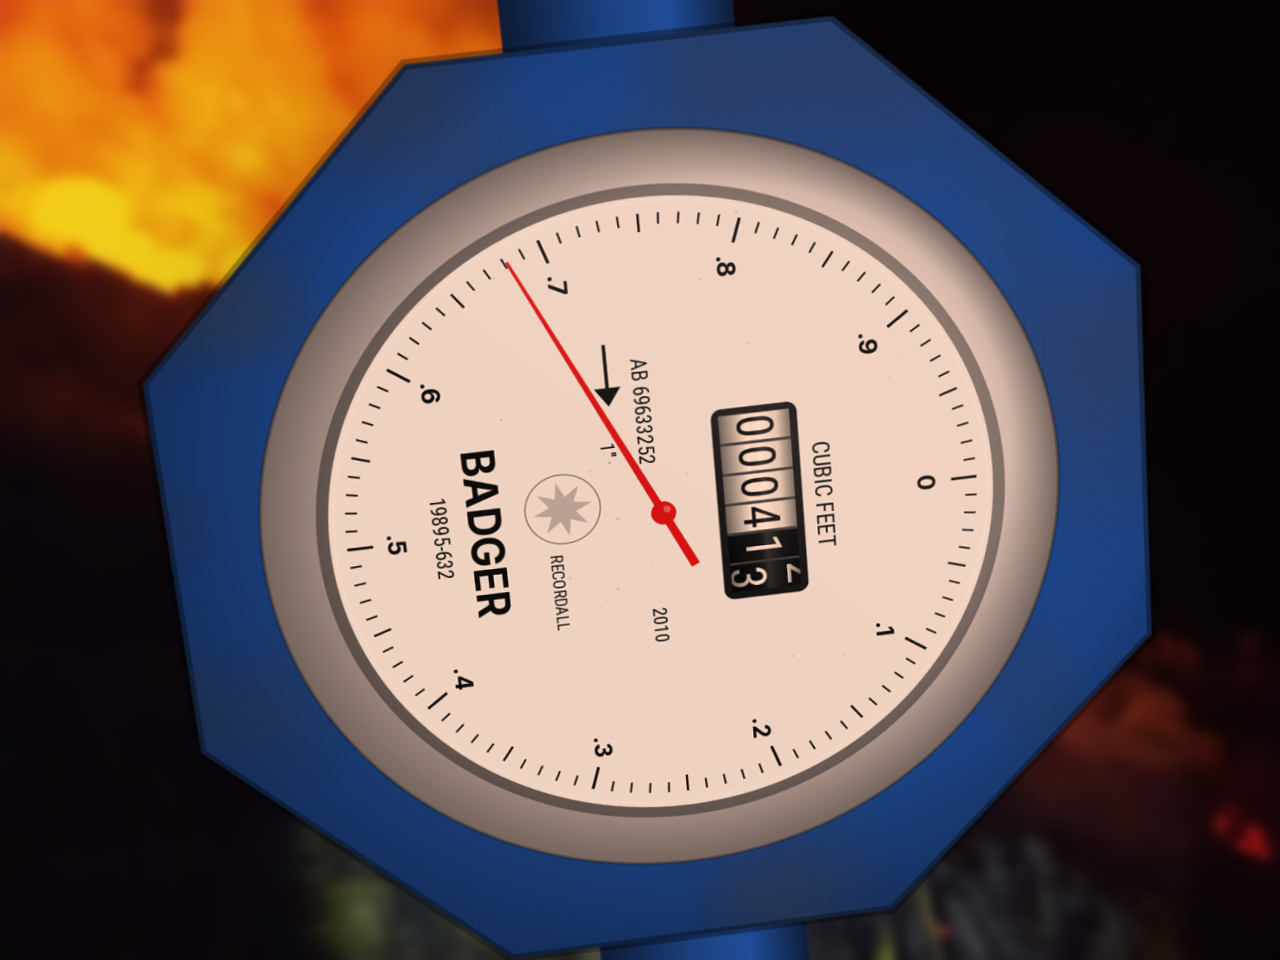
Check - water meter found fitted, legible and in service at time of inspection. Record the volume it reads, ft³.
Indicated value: 412.68 ft³
